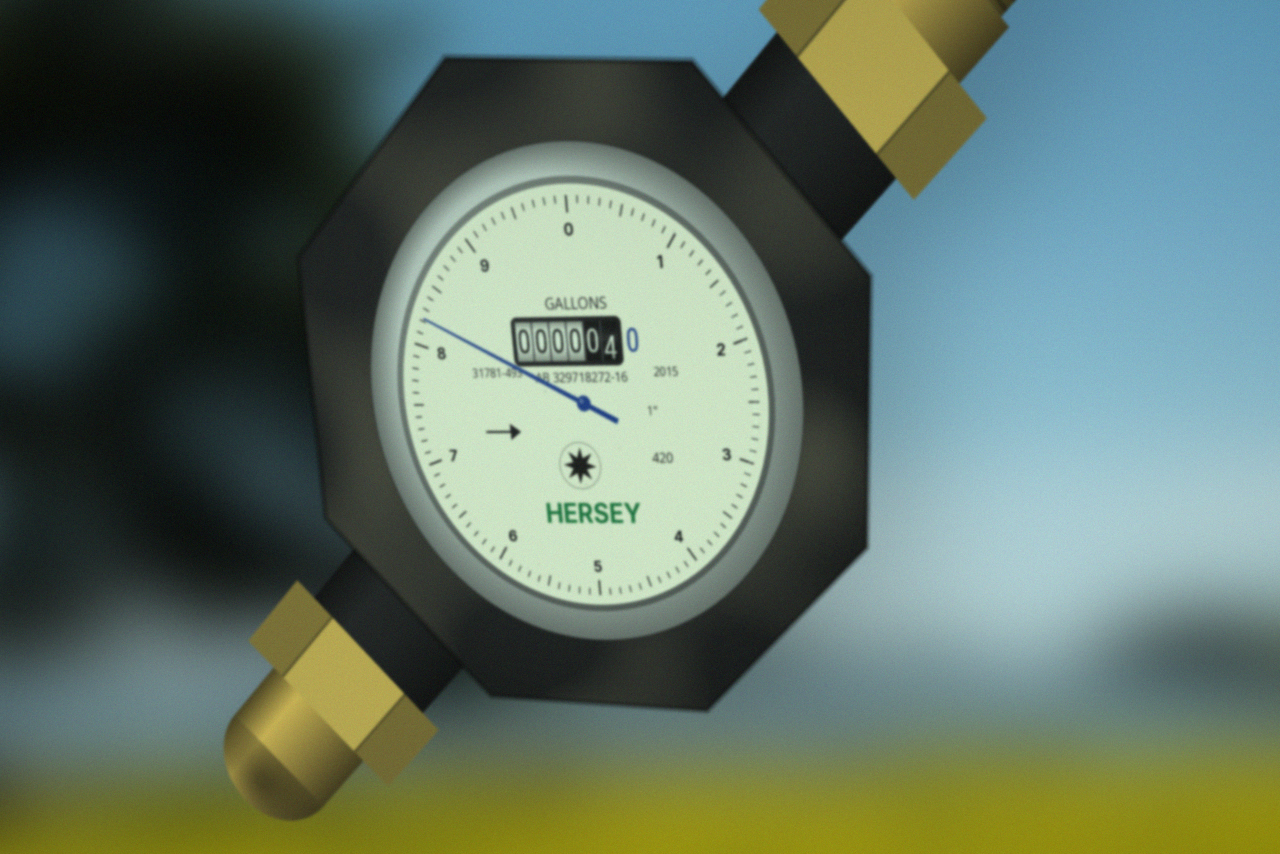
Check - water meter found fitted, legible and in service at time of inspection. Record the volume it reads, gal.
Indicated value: 38.2 gal
